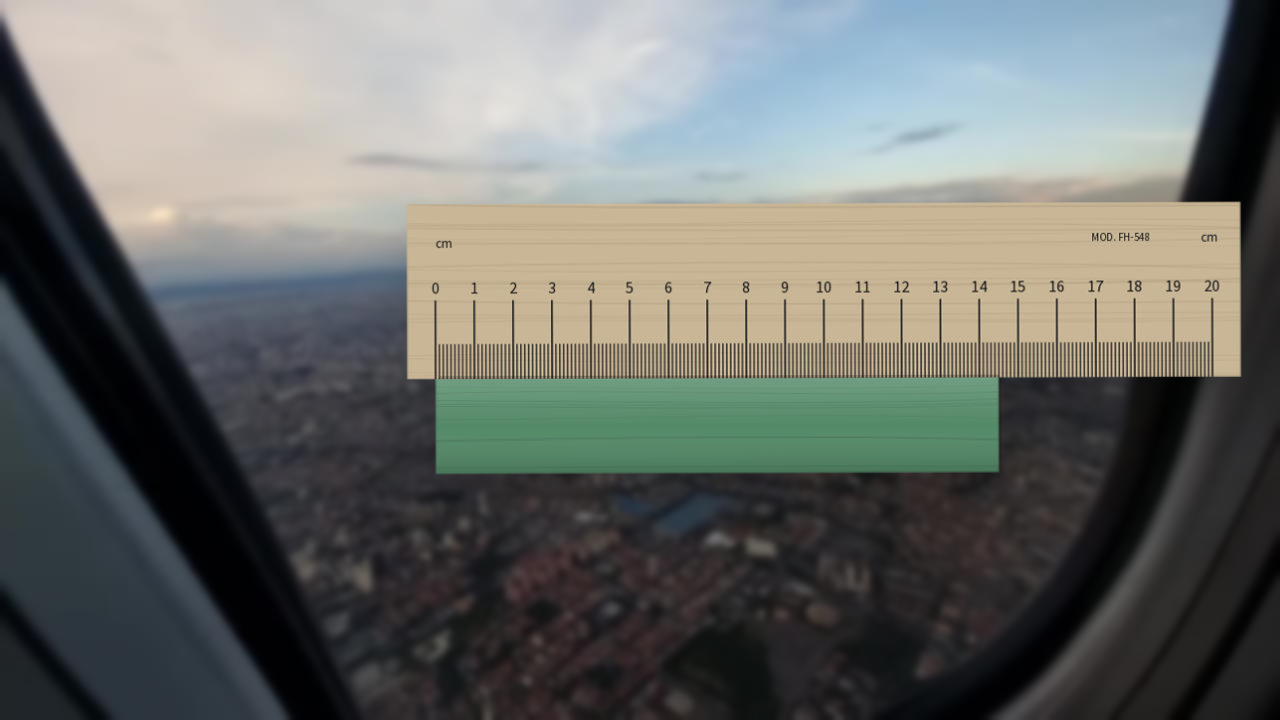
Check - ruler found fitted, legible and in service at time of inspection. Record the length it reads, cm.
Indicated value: 14.5 cm
